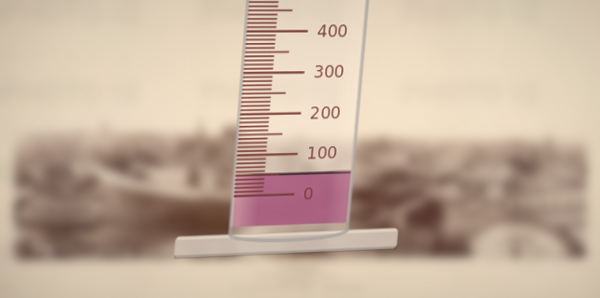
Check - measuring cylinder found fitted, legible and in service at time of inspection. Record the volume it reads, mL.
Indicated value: 50 mL
